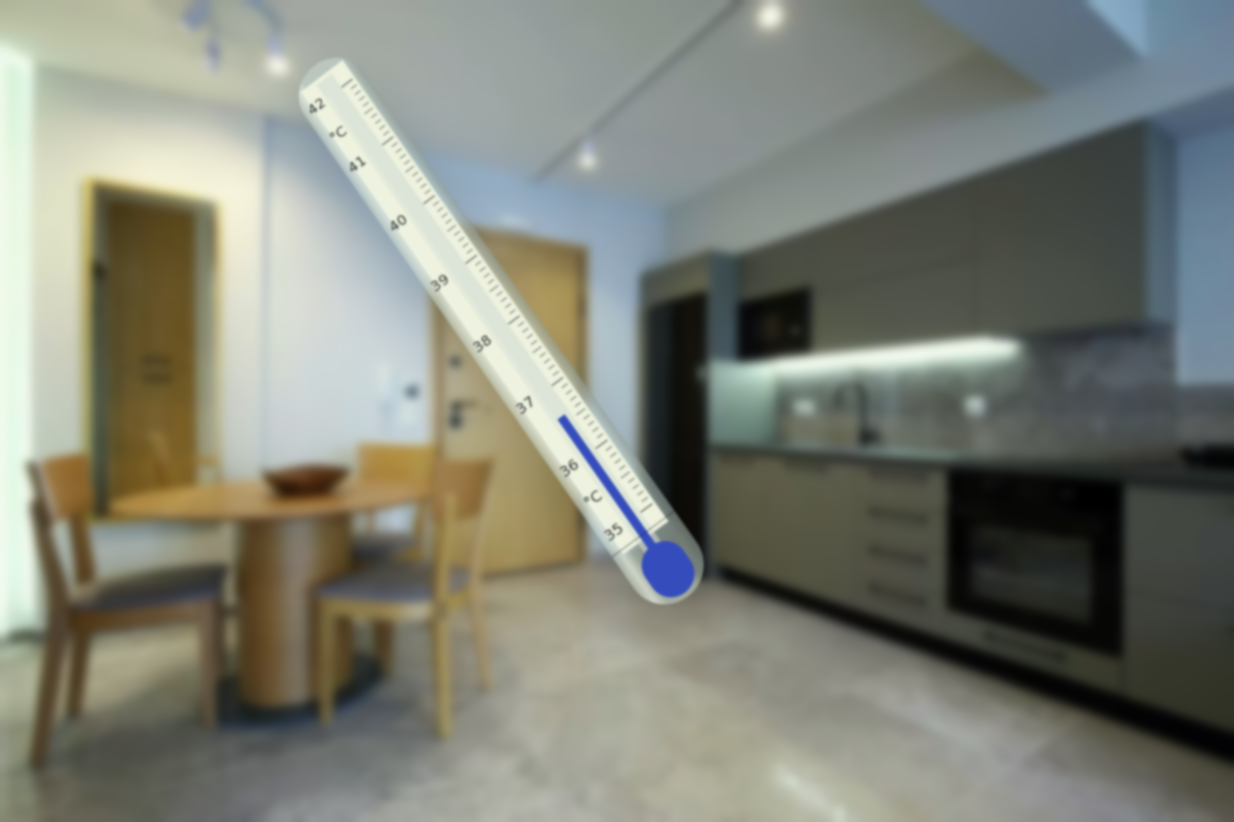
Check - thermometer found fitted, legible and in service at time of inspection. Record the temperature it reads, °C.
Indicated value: 36.6 °C
